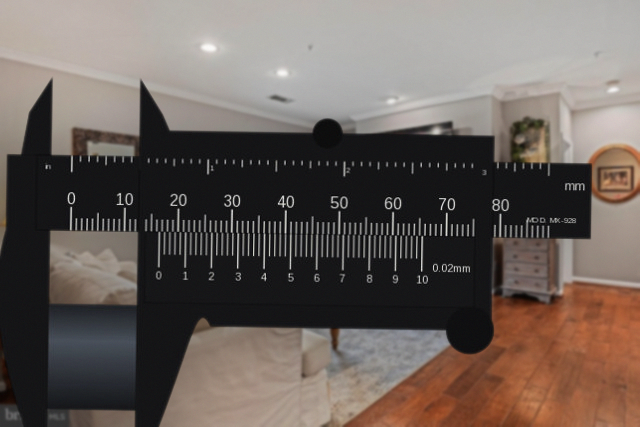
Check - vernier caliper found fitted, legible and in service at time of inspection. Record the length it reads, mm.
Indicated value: 16.5 mm
